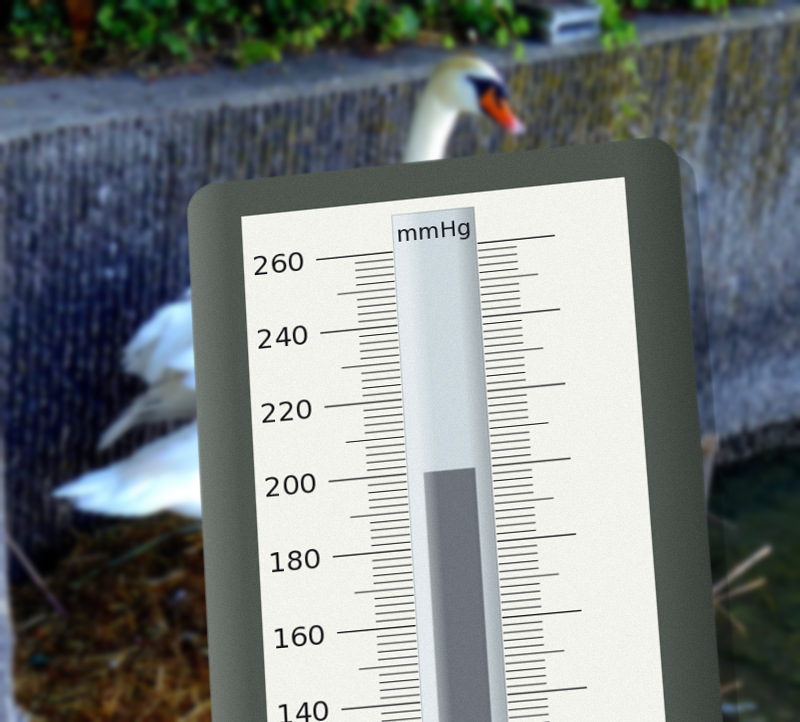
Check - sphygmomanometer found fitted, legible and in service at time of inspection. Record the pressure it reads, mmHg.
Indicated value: 200 mmHg
